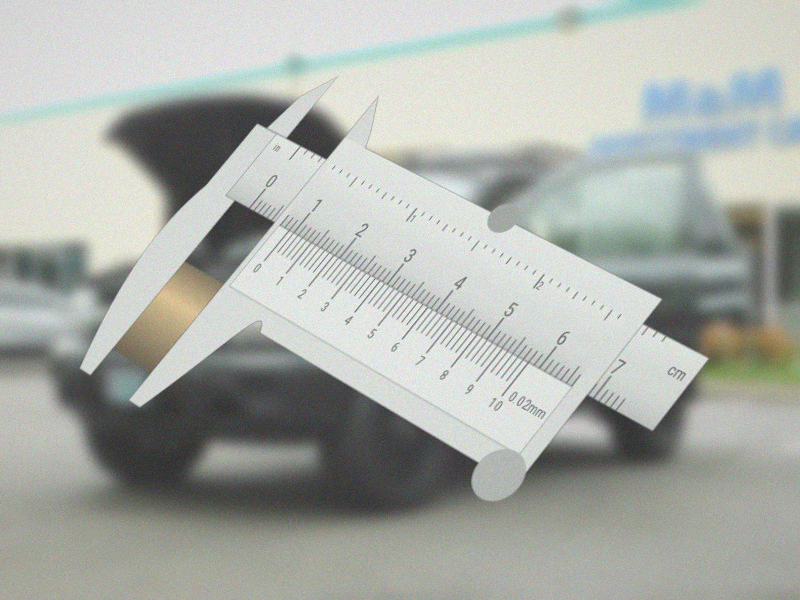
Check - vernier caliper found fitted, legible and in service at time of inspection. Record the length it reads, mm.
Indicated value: 9.0 mm
